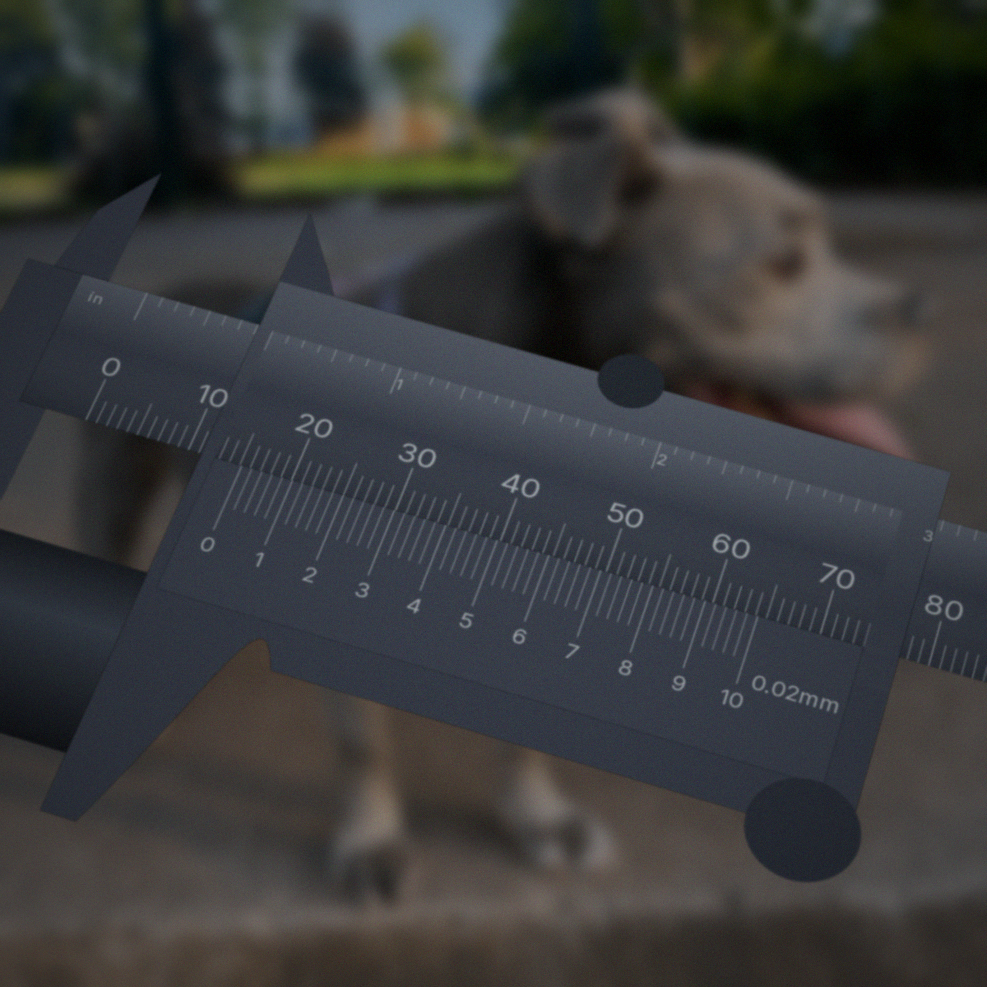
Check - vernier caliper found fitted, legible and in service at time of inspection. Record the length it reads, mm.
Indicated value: 15.2 mm
